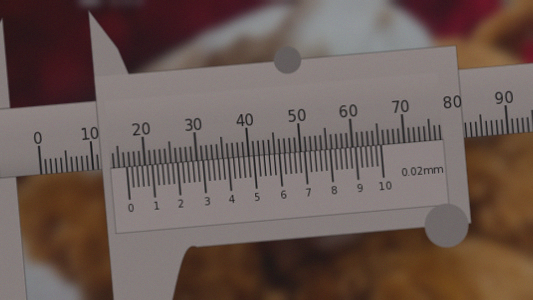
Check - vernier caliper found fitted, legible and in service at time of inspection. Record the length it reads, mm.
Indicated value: 16.5 mm
